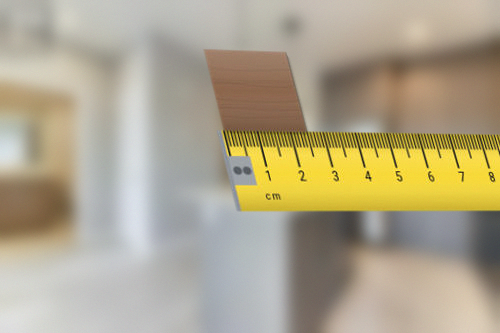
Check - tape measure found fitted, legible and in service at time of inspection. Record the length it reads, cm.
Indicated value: 2.5 cm
